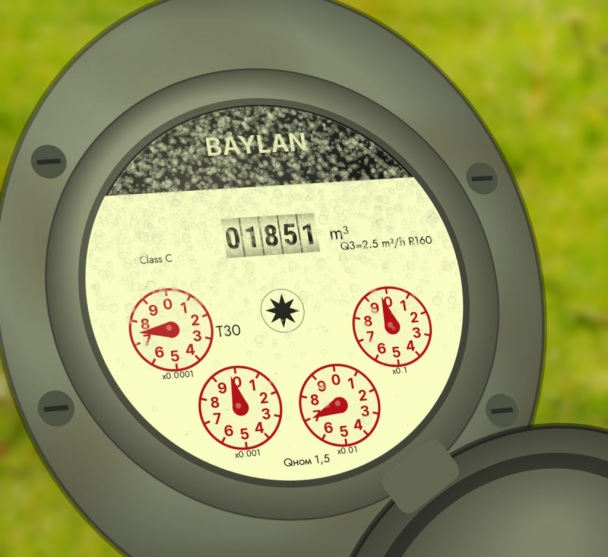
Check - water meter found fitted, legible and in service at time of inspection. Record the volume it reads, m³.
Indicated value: 1850.9697 m³
